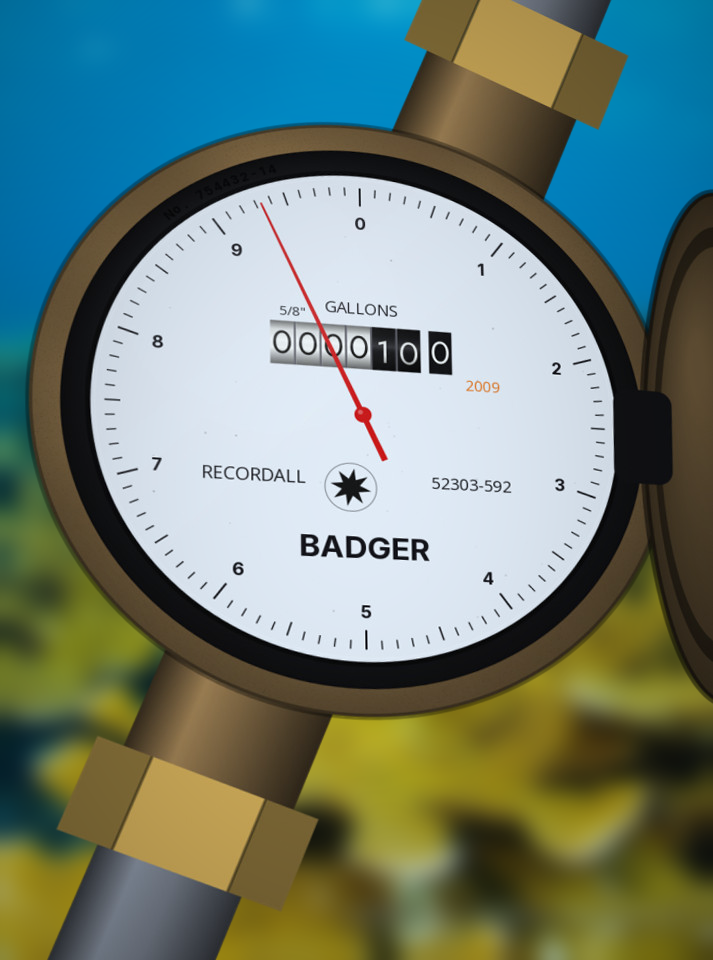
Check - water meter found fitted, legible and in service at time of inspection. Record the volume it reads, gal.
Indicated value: 99.3 gal
